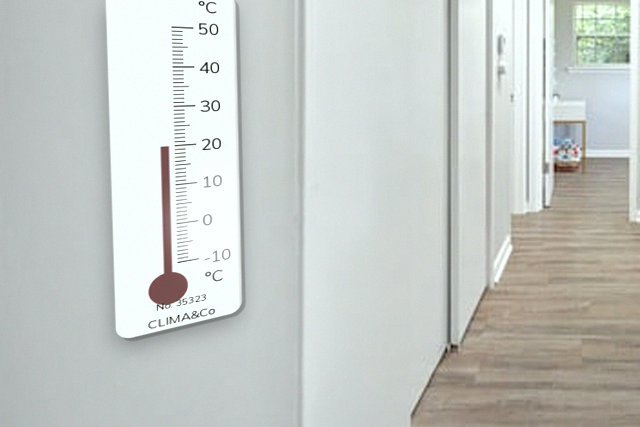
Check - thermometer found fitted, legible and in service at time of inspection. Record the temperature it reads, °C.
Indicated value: 20 °C
